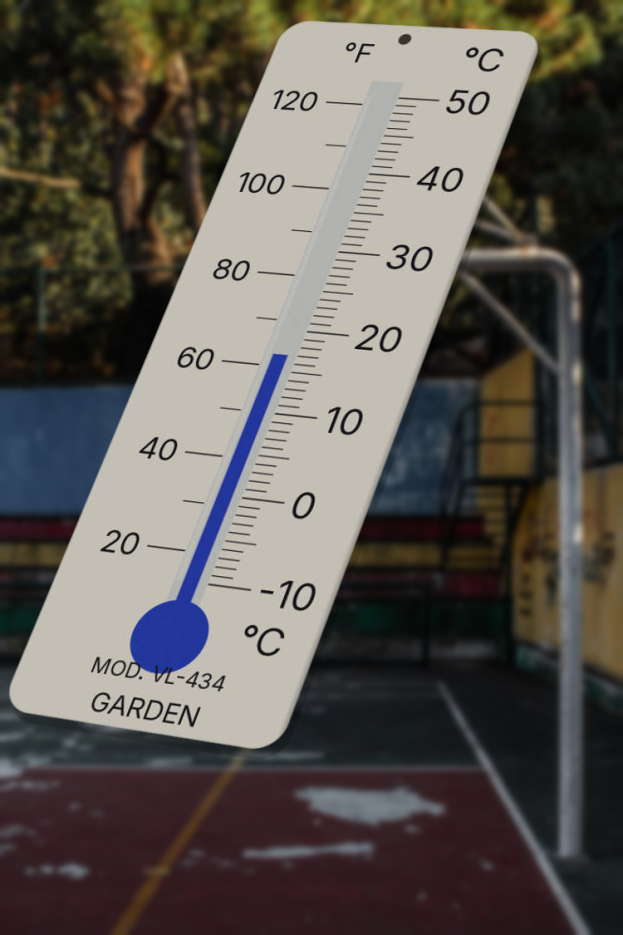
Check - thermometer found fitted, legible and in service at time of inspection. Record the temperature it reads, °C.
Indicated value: 17 °C
